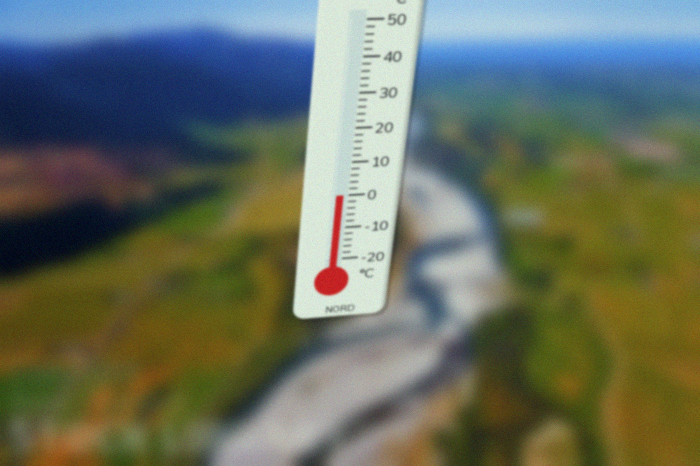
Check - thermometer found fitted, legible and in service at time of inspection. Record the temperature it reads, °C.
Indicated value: 0 °C
